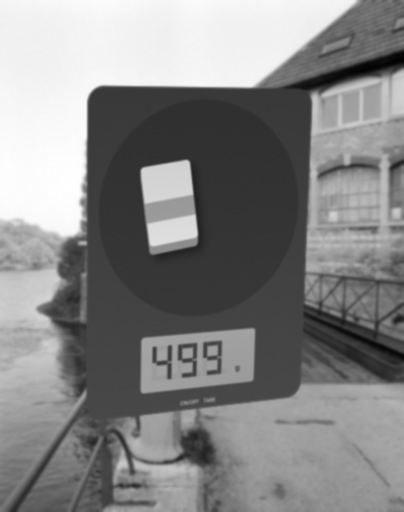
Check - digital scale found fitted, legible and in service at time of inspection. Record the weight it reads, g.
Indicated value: 499 g
